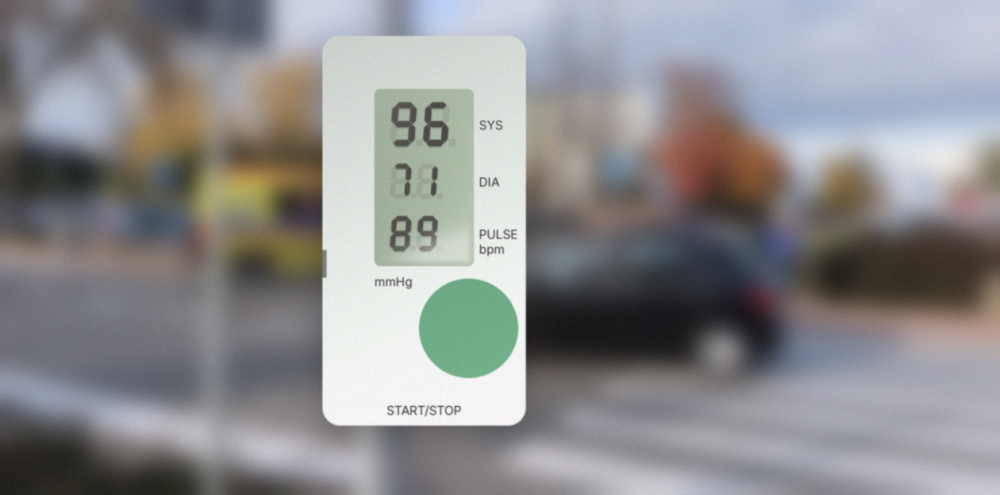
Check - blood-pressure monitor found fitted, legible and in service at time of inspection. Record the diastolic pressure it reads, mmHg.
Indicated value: 71 mmHg
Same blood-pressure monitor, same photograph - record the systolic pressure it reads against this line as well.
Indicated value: 96 mmHg
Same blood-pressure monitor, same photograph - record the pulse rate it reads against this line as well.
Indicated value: 89 bpm
